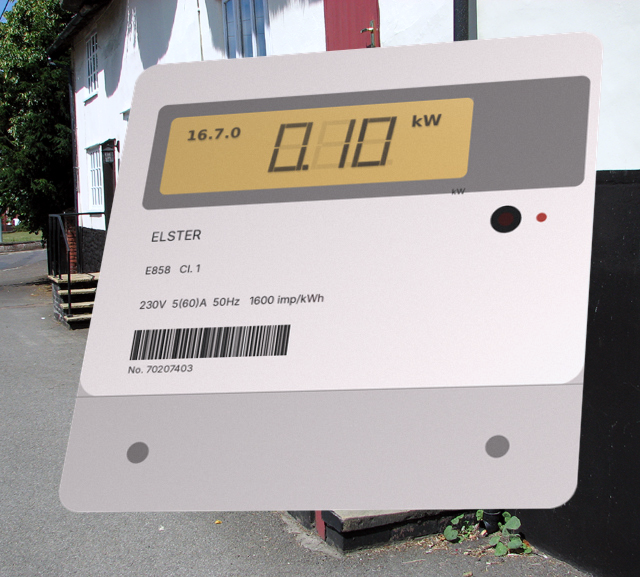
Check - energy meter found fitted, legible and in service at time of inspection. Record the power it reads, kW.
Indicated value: 0.10 kW
